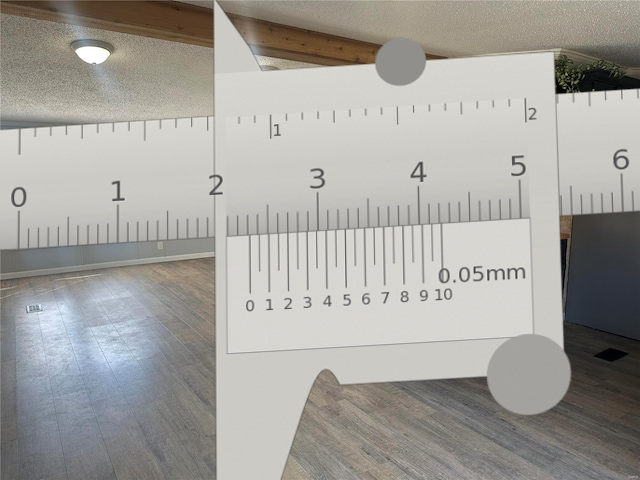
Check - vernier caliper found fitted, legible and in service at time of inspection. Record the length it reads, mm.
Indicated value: 23.2 mm
